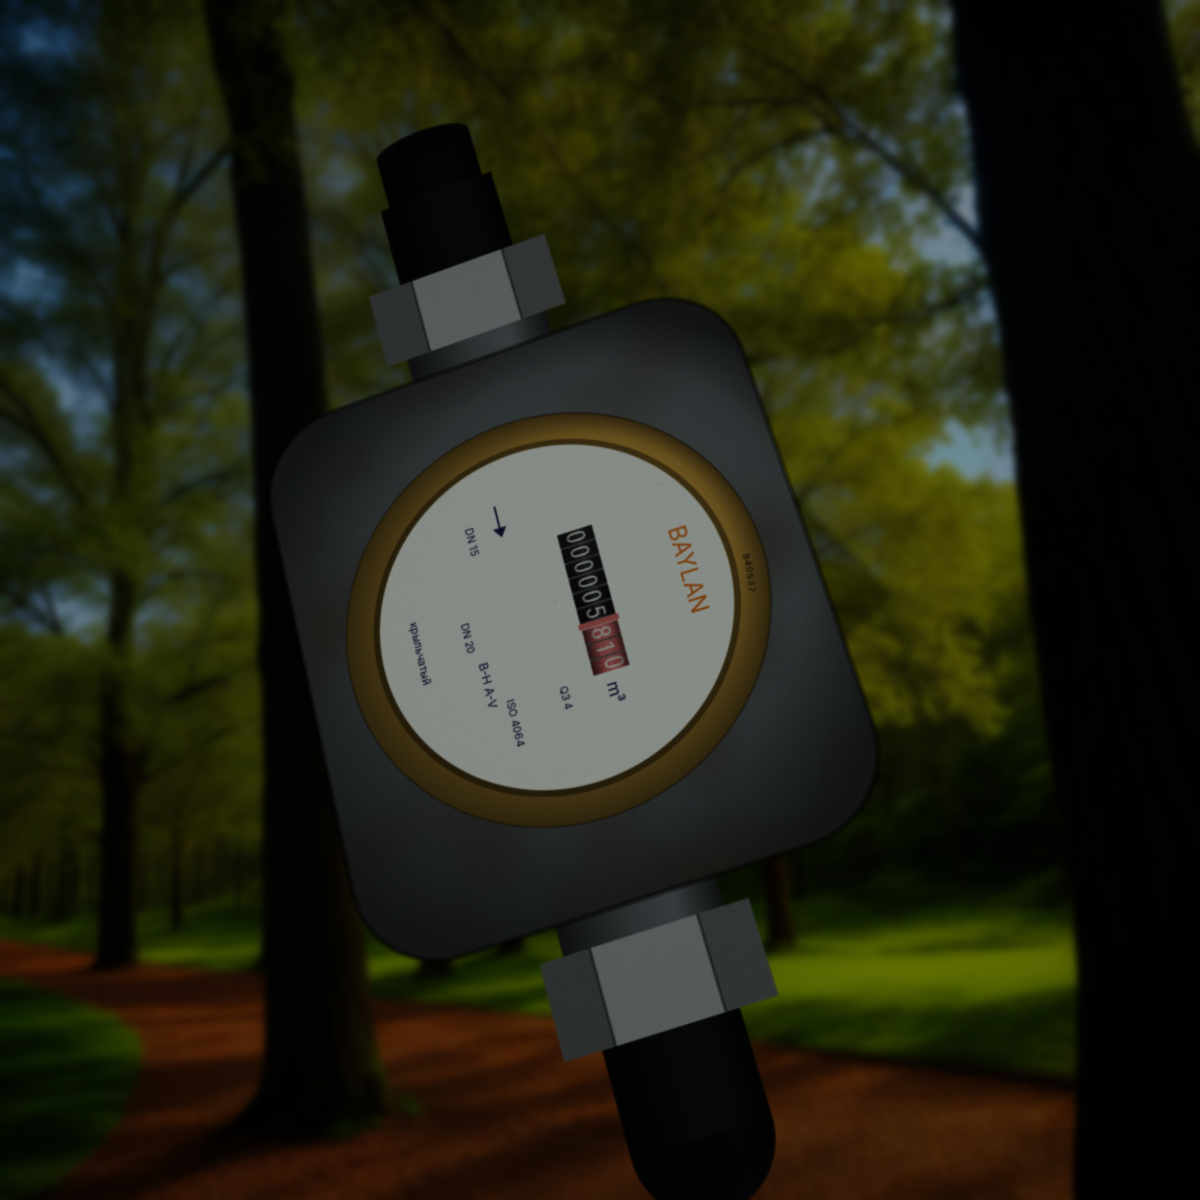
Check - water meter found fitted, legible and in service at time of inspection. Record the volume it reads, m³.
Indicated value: 5.810 m³
